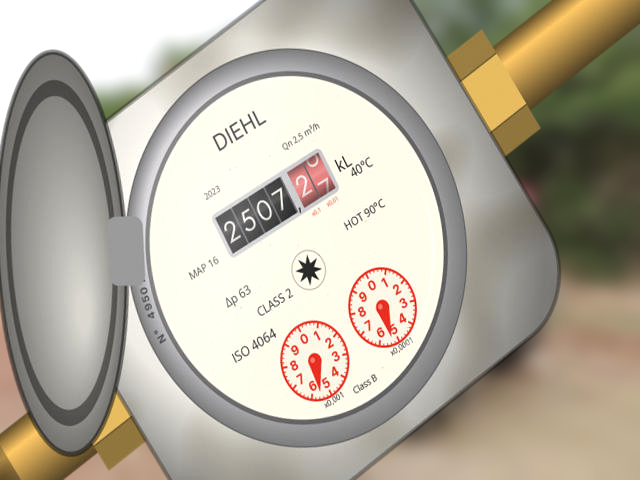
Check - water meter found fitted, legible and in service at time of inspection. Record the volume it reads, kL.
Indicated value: 2507.2655 kL
